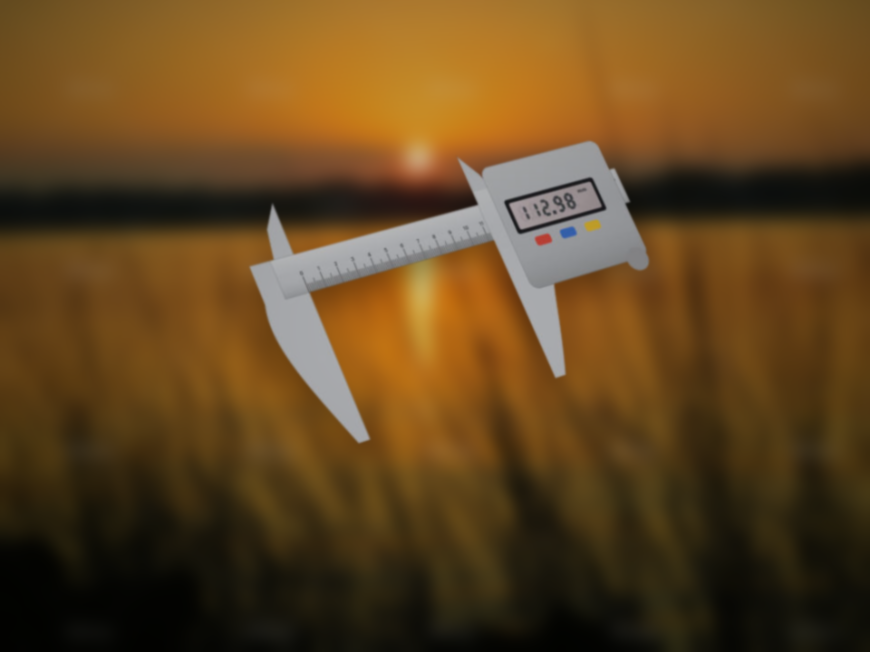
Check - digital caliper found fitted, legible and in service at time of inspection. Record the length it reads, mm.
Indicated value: 112.98 mm
